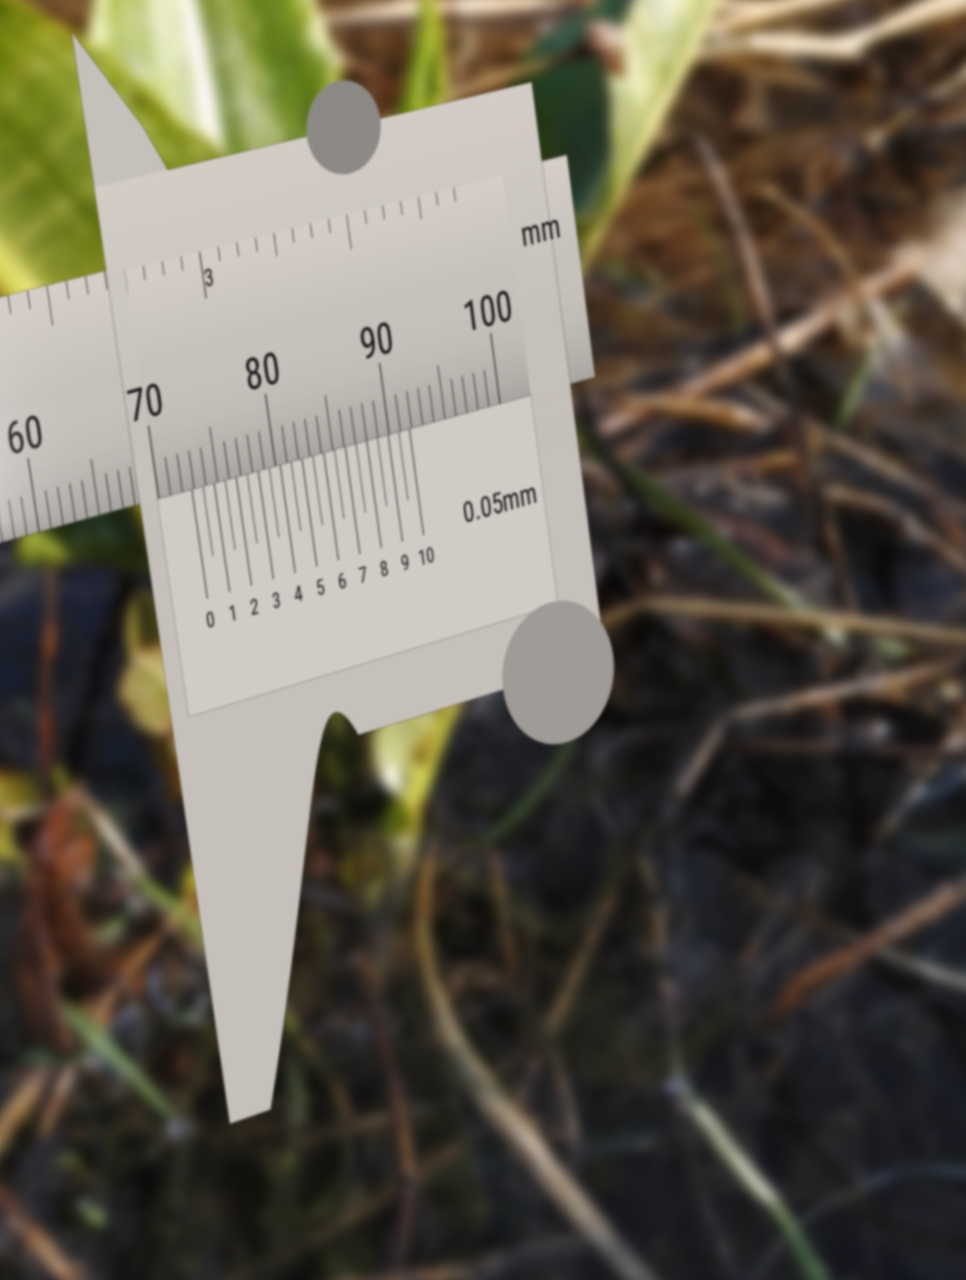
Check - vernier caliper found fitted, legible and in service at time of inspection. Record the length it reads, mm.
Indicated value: 72.8 mm
